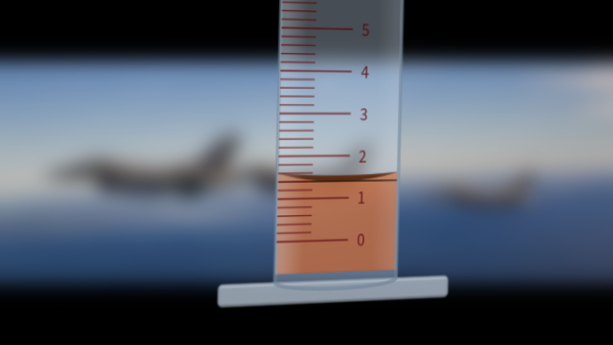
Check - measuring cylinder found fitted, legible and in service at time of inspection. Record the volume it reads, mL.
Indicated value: 1.4 mL
